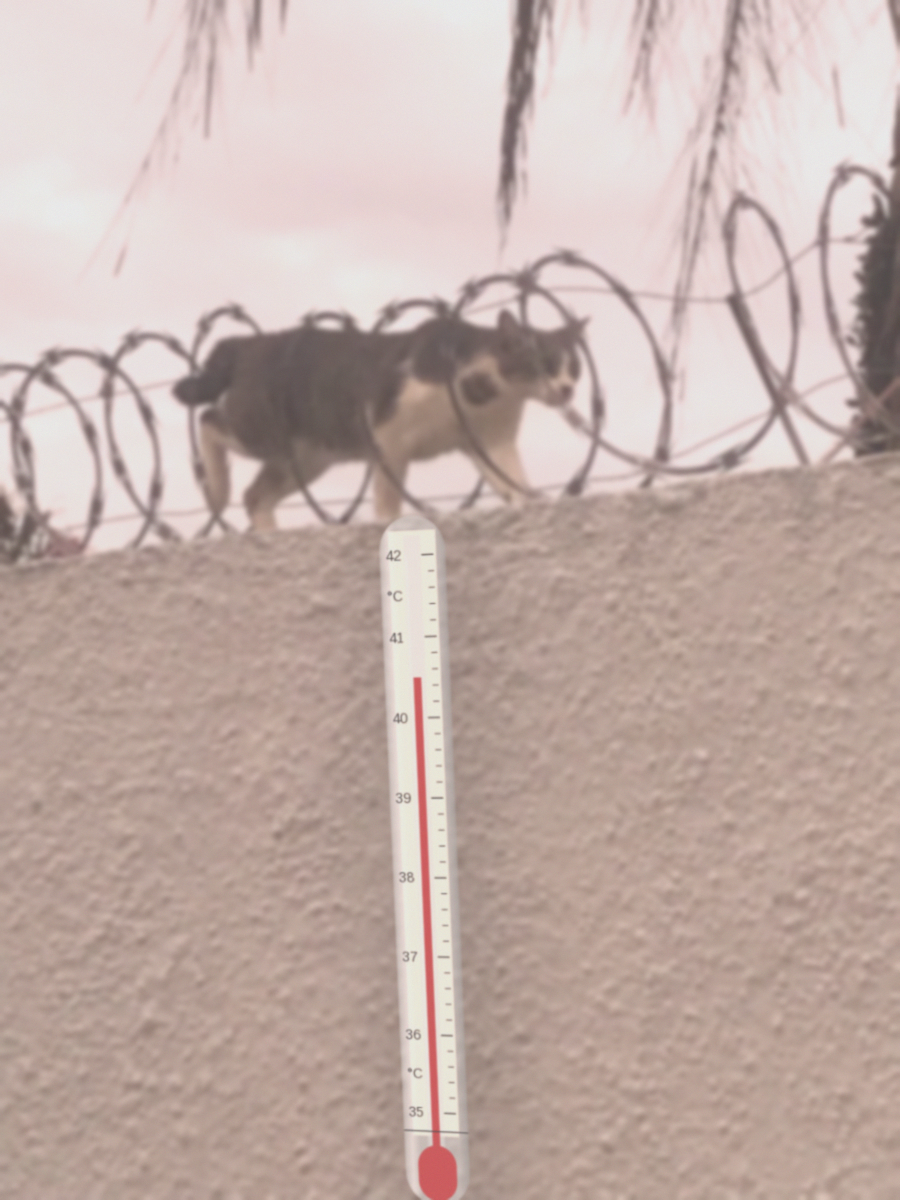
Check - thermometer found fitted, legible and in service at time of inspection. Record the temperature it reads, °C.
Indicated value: 40.5 °C
